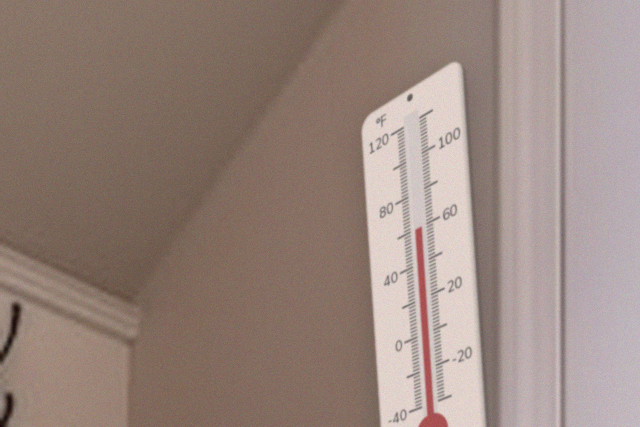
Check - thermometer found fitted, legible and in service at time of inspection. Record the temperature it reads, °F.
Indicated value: 60 °F
